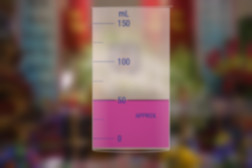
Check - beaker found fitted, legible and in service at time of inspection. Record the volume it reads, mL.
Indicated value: 50 mL
